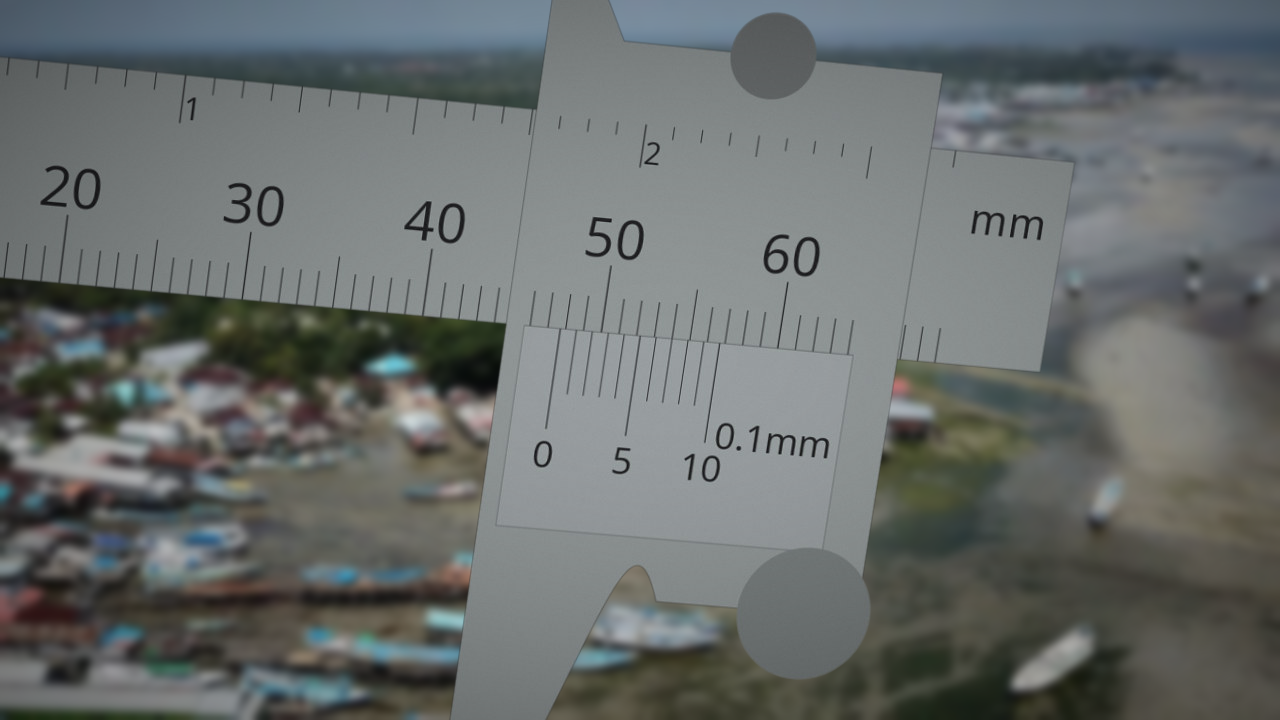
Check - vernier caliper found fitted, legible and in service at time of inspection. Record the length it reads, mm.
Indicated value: 47.7 mm
